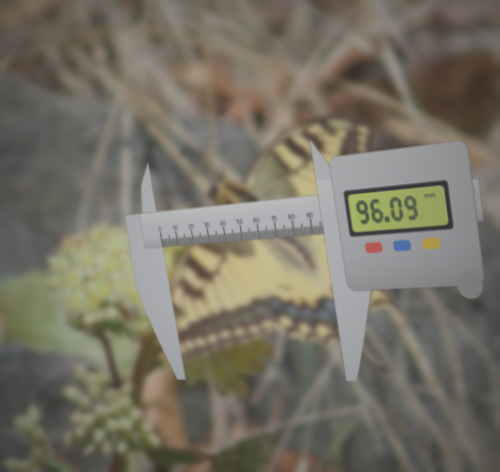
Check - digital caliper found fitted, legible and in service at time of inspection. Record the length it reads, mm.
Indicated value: 96.09 mm
